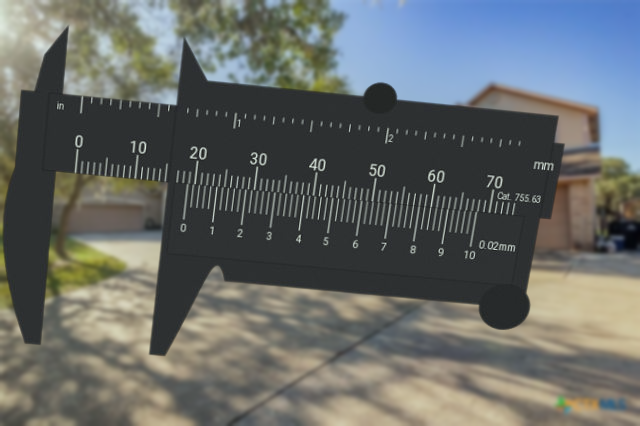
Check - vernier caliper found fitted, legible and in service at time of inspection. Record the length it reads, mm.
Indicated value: 18.8 mm
